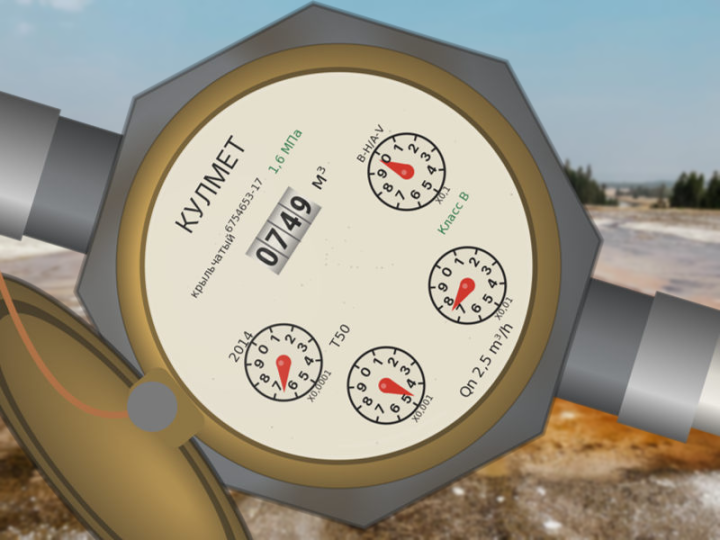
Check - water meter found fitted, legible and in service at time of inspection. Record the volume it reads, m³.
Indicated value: 748.9746 m³
